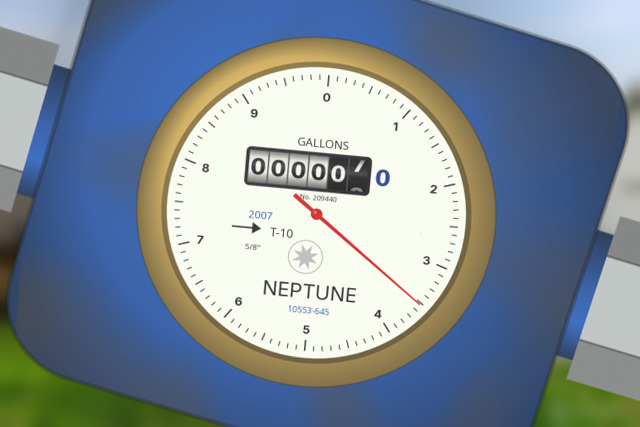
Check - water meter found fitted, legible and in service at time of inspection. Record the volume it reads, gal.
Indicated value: 73.5 gal
